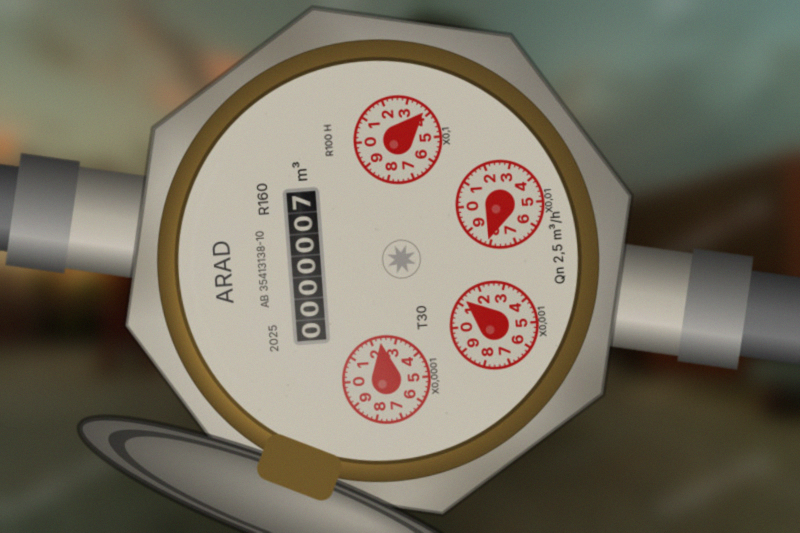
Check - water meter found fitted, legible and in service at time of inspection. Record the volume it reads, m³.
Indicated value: 7.3812 m³
